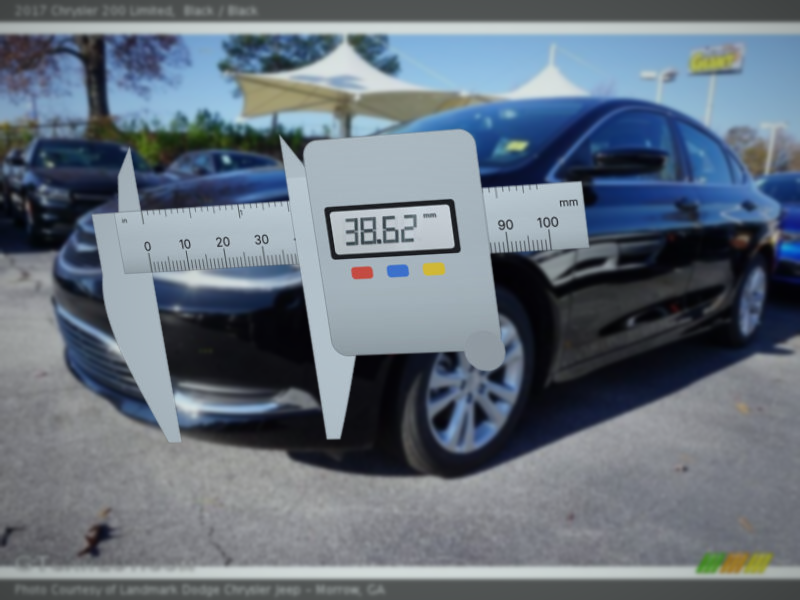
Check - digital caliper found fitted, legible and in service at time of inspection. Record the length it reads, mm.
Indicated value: 38.62 mm
